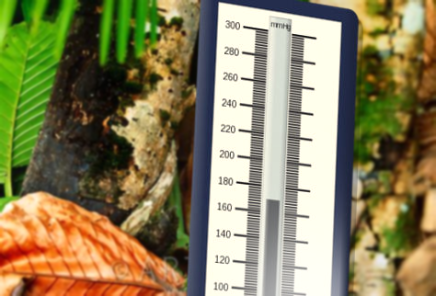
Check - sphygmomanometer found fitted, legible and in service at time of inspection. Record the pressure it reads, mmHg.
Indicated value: 170 mmHg
